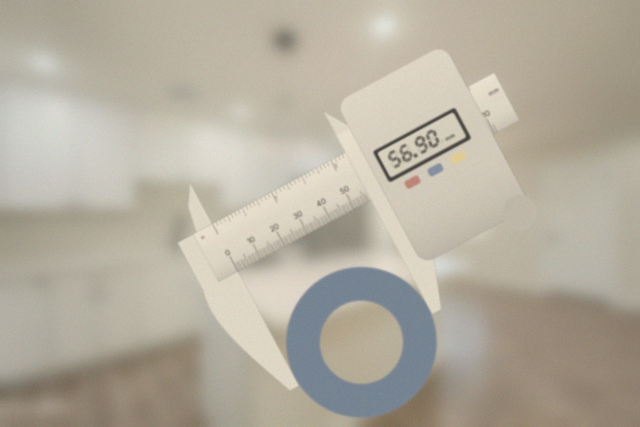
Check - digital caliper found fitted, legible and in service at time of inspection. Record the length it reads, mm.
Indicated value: 56.90 mm
